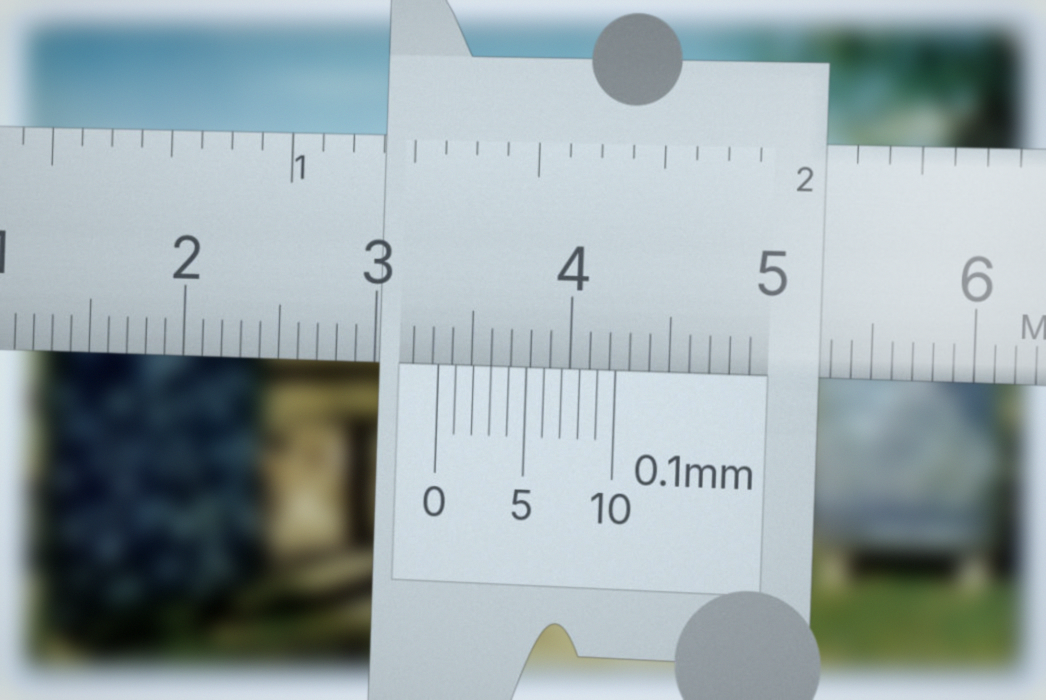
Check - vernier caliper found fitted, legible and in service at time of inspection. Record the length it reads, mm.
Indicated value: 33.3 mm
